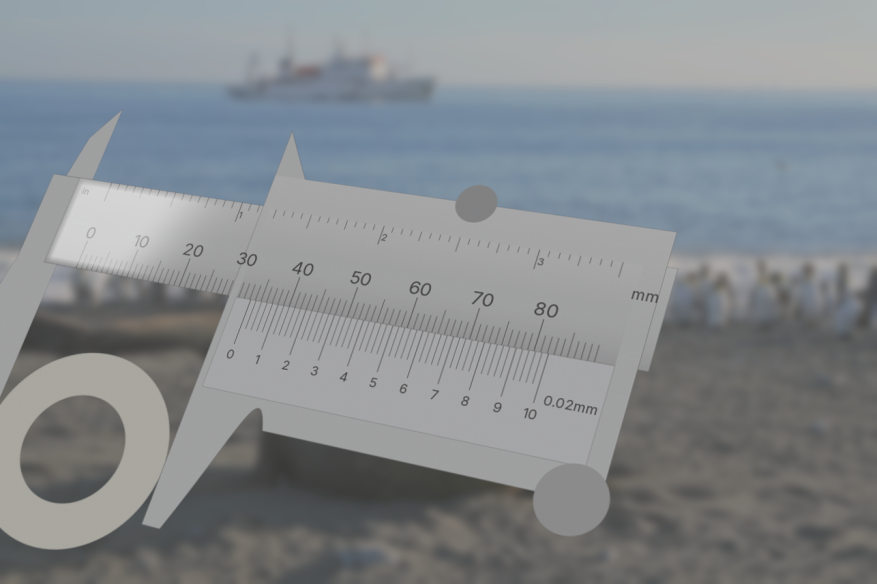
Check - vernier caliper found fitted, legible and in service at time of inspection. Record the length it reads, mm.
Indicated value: 33.2 mm
